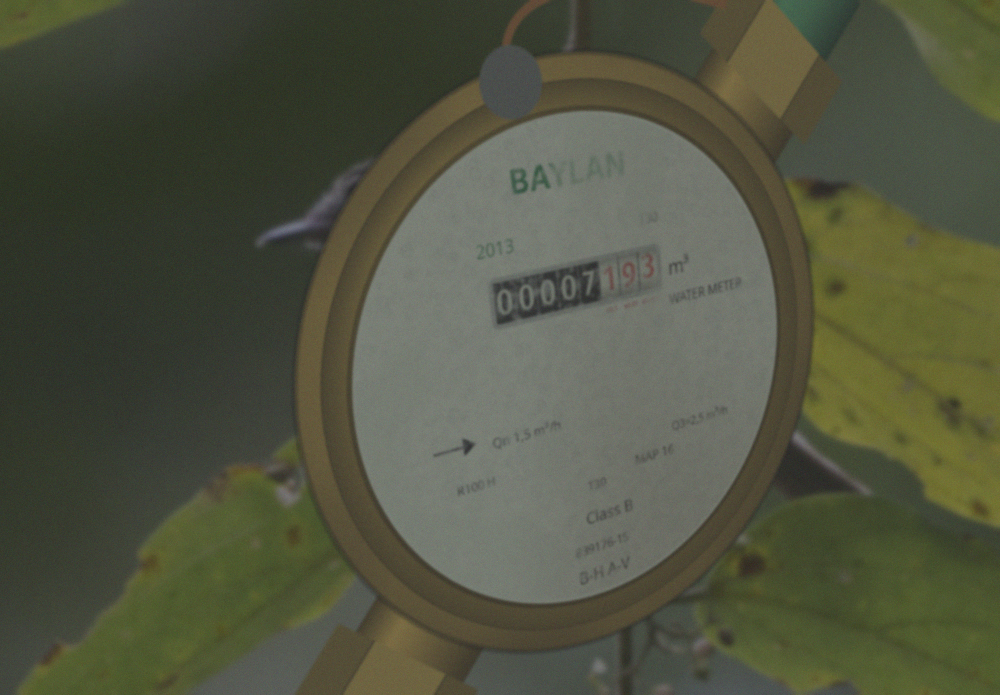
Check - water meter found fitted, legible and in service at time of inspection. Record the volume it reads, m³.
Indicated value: 7.193 m³
